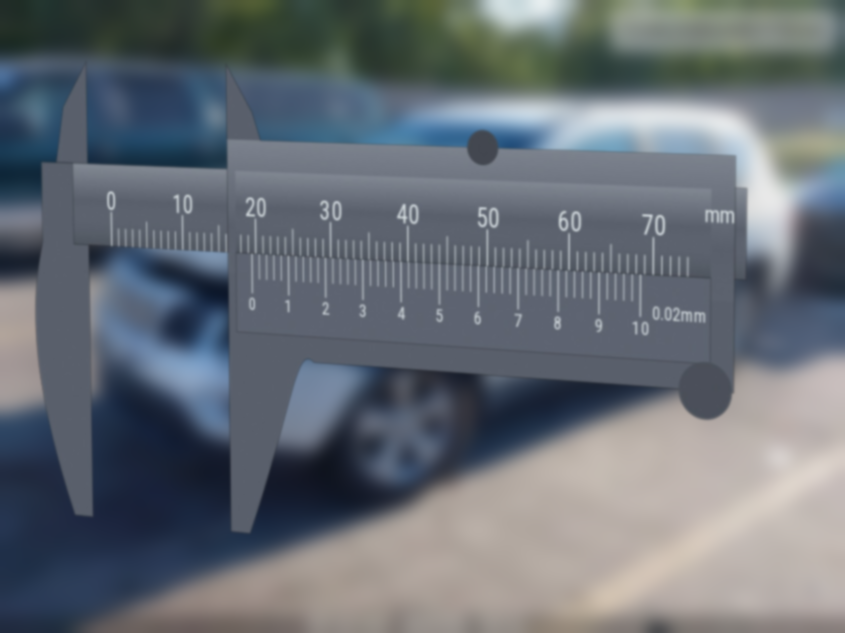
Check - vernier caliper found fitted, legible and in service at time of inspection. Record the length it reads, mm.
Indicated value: 19.5 mm
